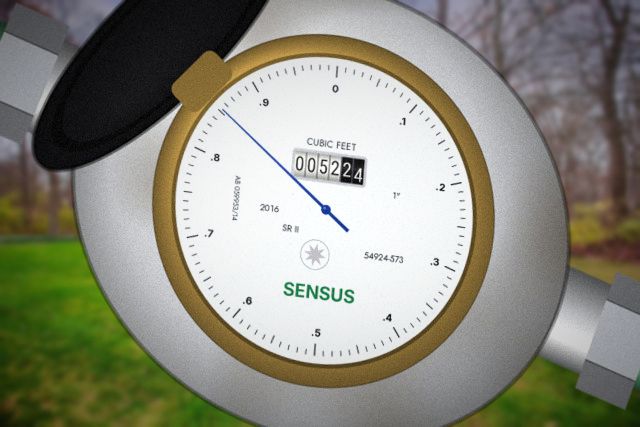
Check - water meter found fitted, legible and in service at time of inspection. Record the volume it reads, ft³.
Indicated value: 5223.85 ft³
